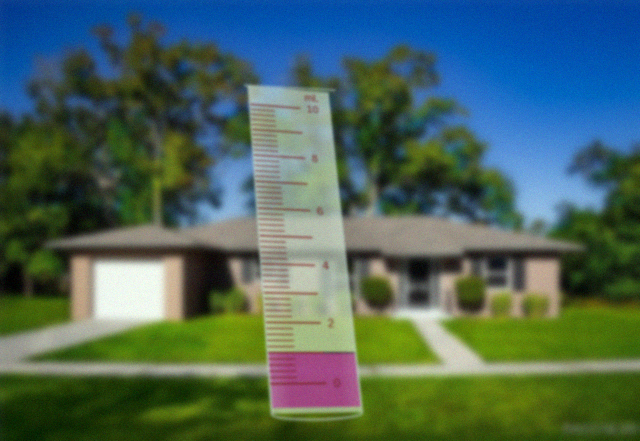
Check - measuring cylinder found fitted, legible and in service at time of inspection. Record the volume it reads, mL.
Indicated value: 1 mL
